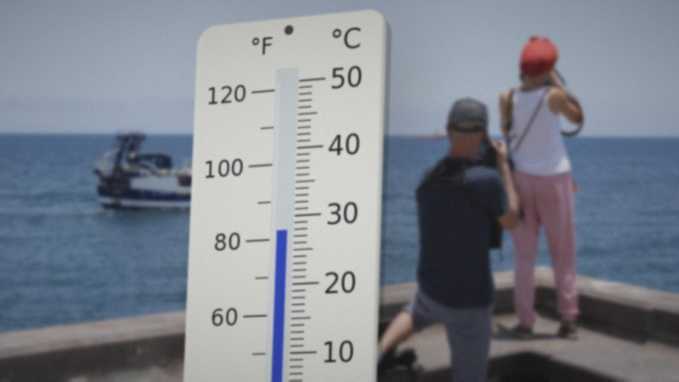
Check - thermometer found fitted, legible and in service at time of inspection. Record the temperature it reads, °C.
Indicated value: 28 °C
